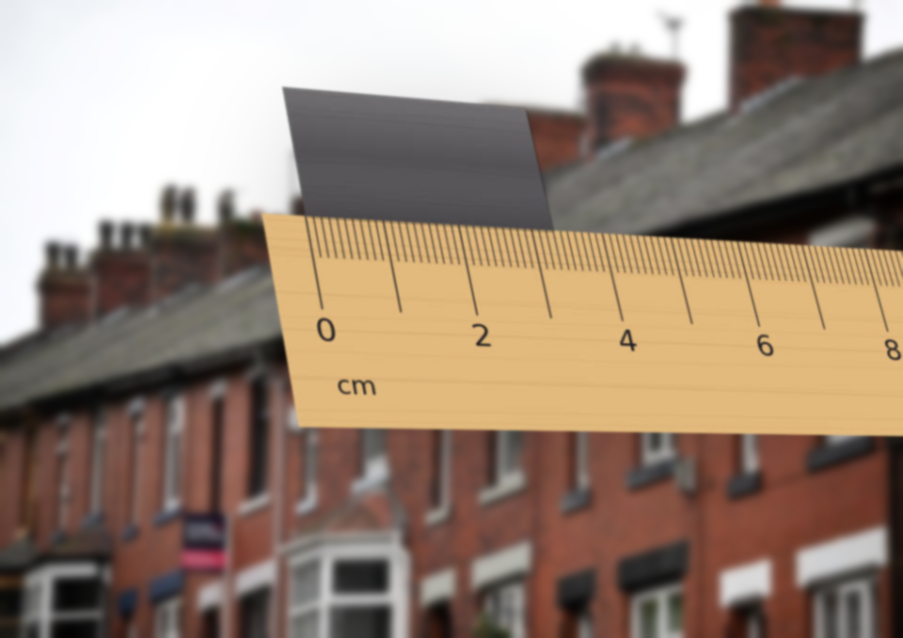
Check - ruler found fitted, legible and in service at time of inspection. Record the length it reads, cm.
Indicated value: 3.3 cm
